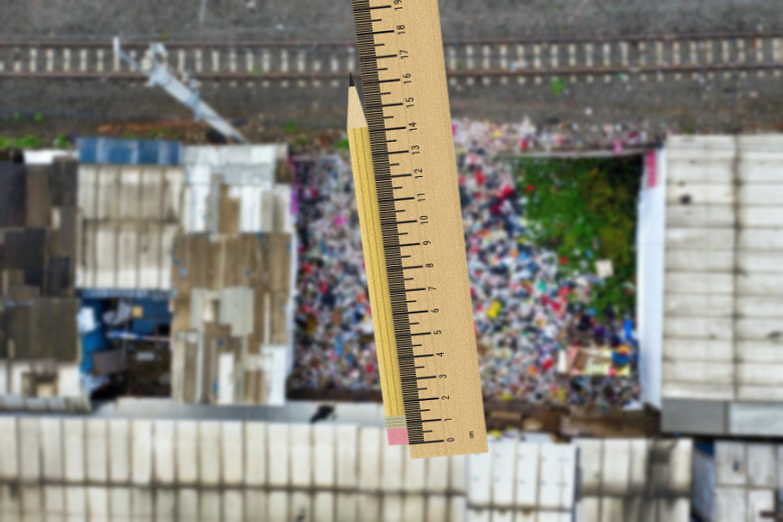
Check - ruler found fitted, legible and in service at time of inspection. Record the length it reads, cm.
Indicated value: 16.5 cm
